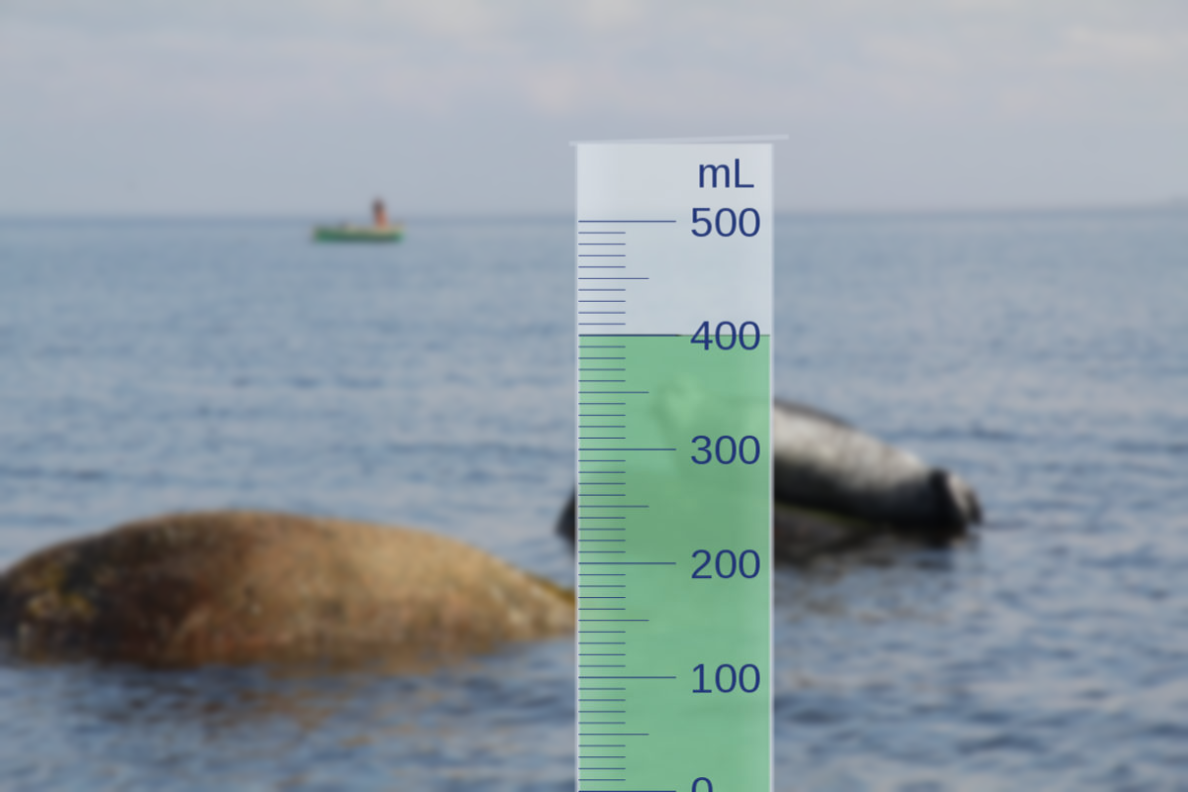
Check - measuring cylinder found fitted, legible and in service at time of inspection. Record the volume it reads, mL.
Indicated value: 400 mL
